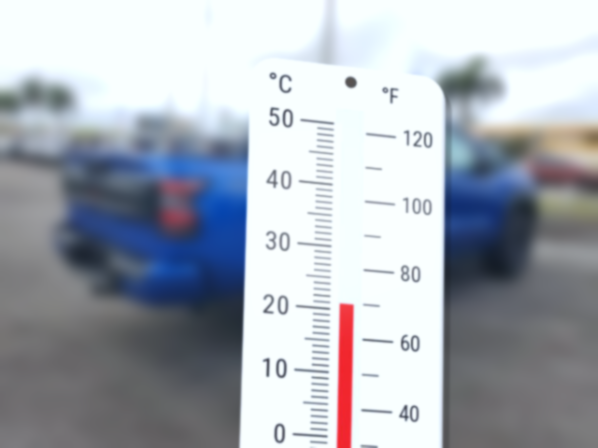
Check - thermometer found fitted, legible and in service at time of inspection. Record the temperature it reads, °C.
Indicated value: 21 °C
